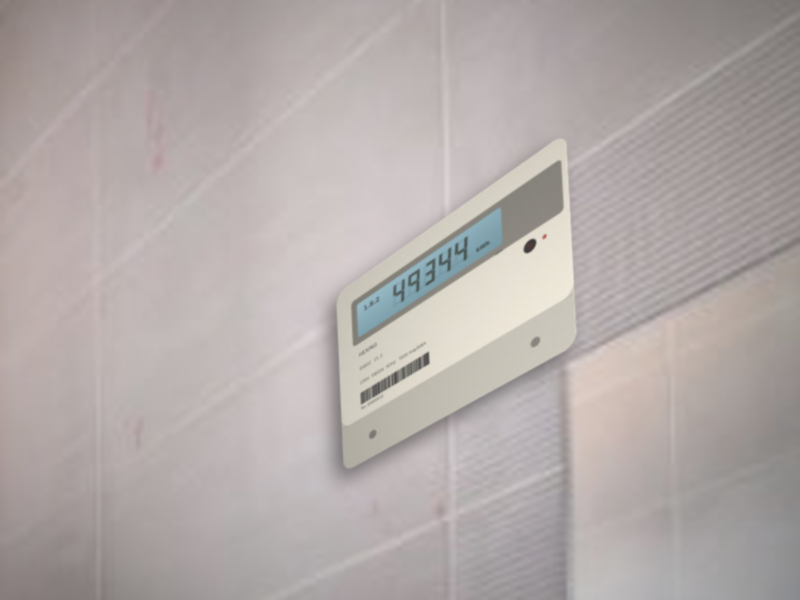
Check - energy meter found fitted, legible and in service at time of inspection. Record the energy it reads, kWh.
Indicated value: 49344 kWh
